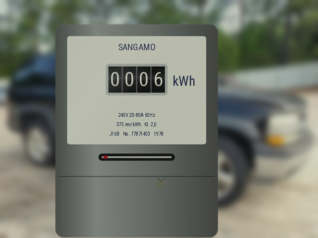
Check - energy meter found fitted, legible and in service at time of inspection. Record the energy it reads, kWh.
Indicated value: 6 kWh
